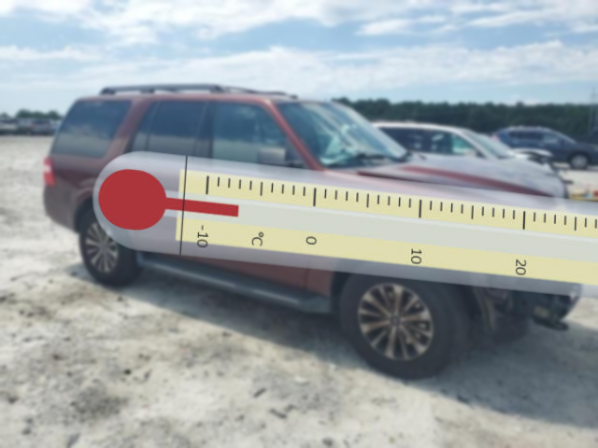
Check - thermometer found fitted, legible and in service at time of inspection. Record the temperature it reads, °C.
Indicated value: -7 °C
